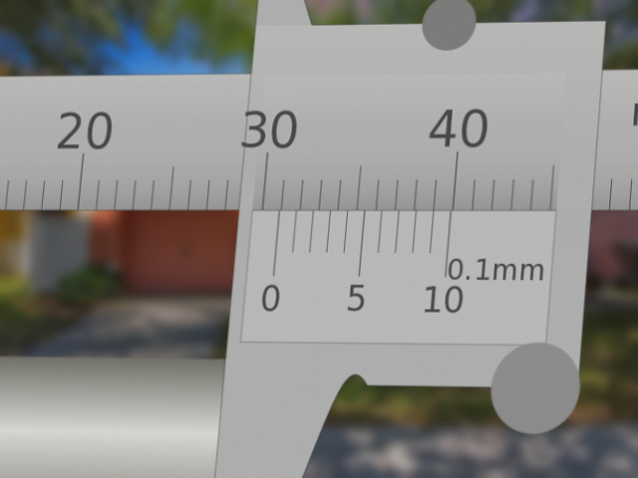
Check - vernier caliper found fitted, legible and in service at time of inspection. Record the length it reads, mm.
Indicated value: 30.9 mm
